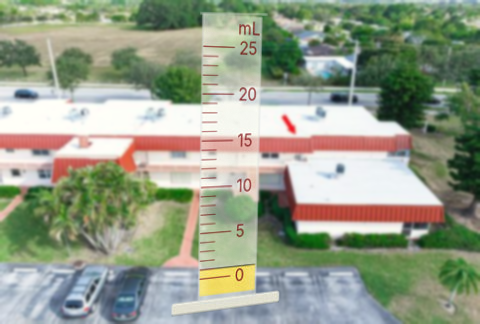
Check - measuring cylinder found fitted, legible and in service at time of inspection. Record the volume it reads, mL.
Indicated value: 1 mL
